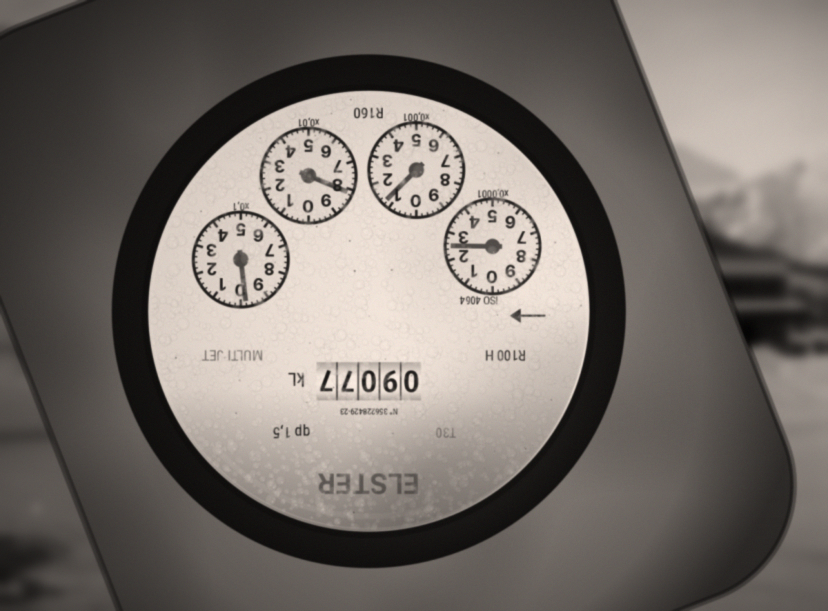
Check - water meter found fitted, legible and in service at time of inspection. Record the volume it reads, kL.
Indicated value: 9076.9812 kL
